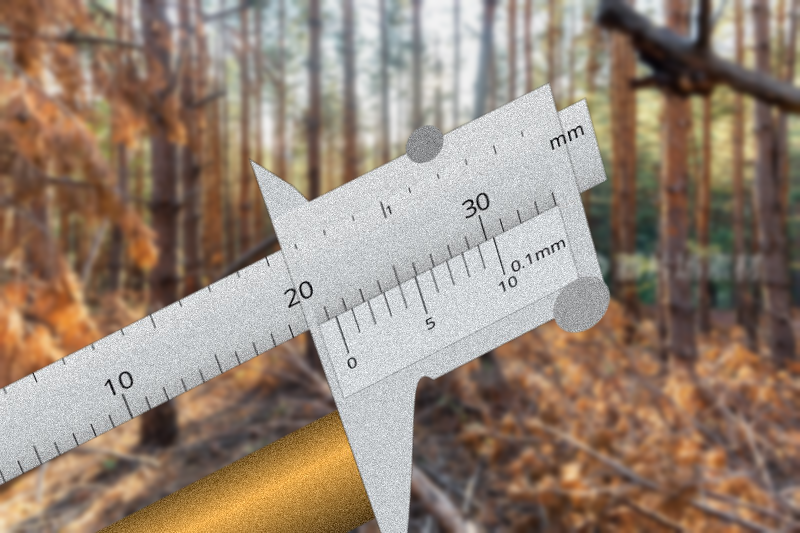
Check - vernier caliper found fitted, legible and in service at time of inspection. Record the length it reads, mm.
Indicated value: 21.4 mm
